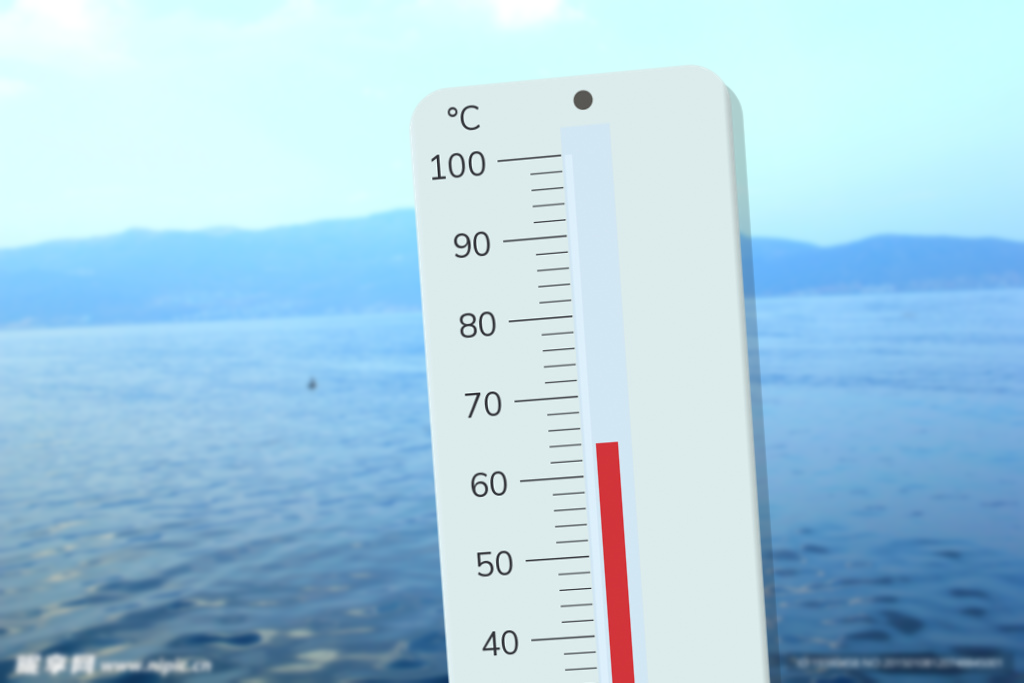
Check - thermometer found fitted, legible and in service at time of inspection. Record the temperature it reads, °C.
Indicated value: 64 °C
